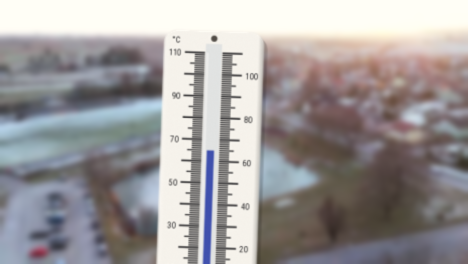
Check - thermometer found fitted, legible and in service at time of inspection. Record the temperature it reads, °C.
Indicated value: 65 °C
